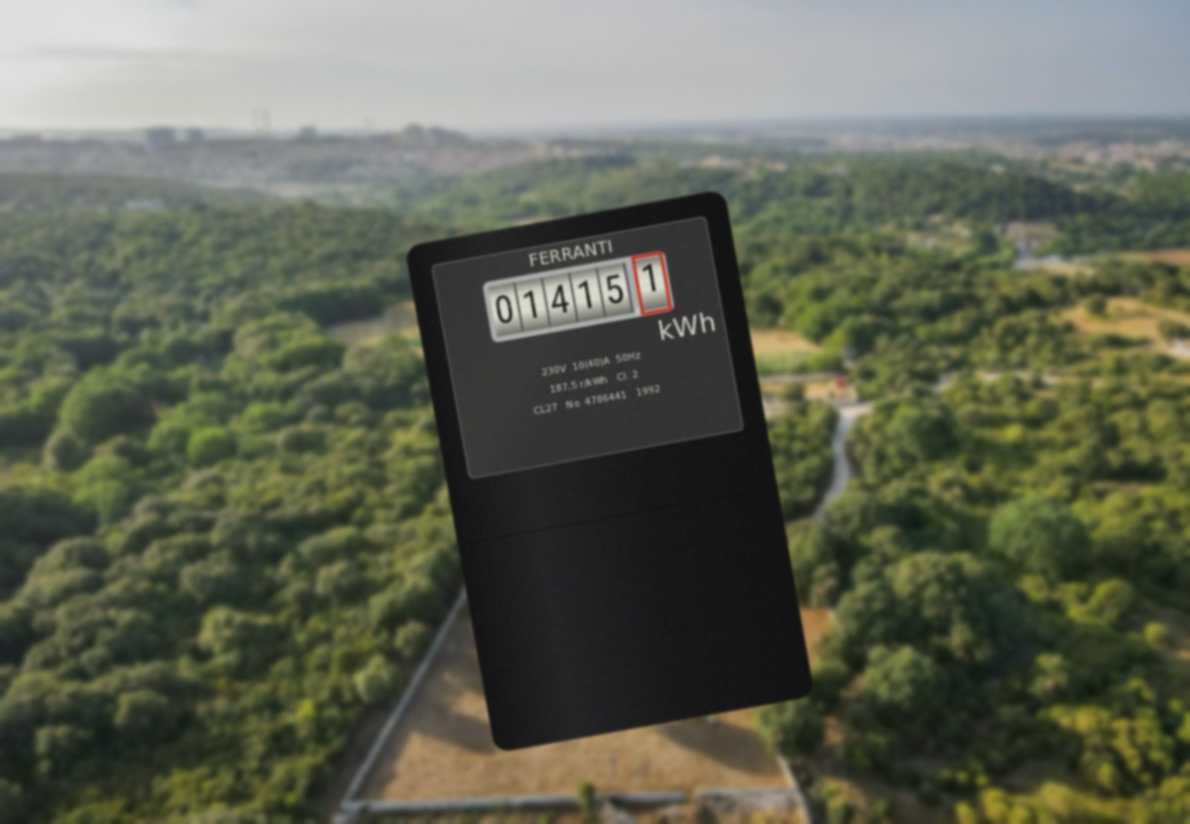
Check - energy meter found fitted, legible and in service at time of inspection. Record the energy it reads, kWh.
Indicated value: 1415.1 kWh
